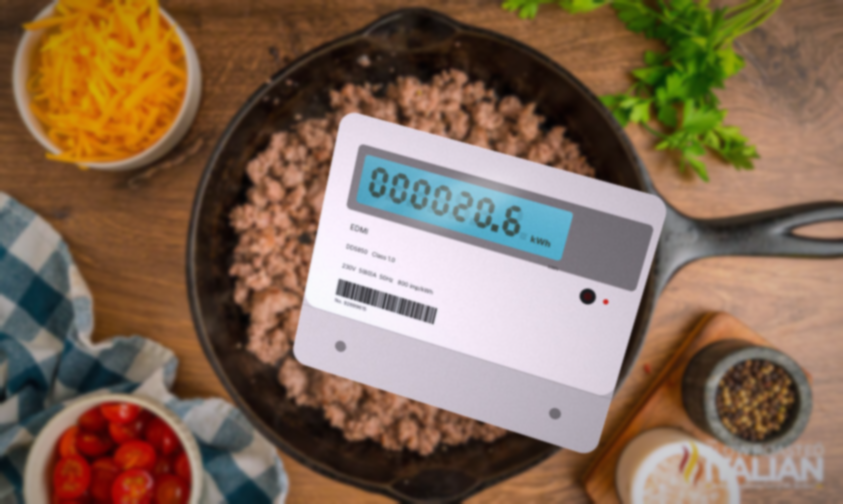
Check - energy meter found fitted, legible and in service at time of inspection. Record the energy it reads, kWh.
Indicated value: 20.6 kWh
